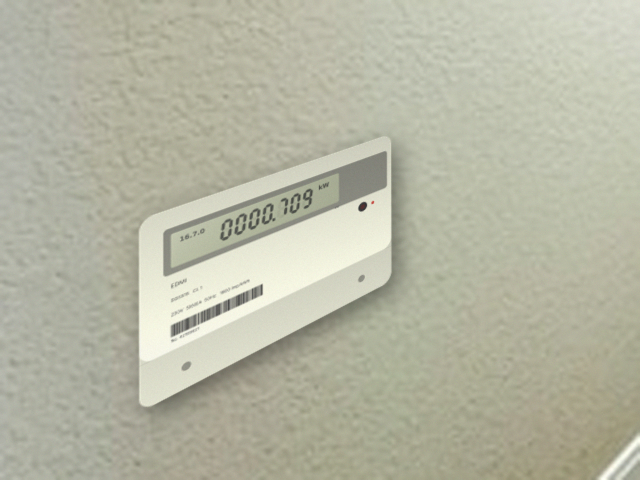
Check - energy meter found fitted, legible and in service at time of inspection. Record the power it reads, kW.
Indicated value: 0.709 kW
